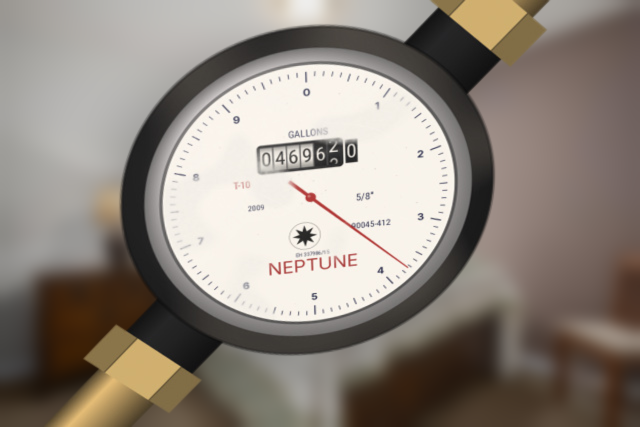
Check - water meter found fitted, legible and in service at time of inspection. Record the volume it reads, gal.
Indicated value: 469623.7 gal
